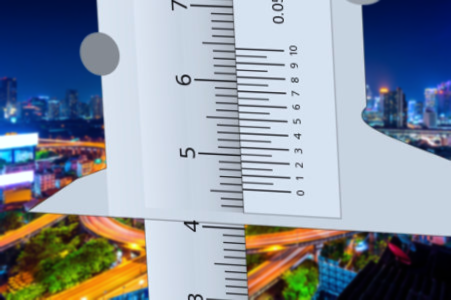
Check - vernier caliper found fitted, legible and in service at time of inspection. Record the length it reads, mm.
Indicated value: 45.4 mm
